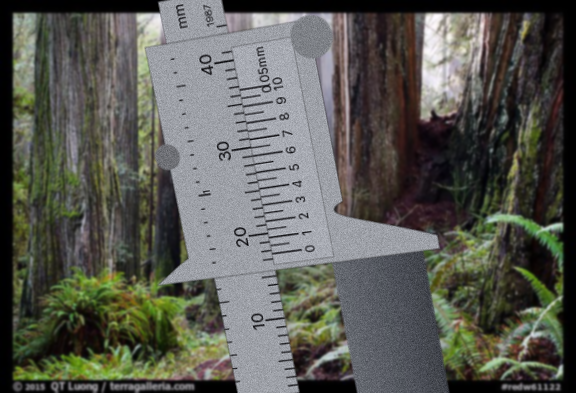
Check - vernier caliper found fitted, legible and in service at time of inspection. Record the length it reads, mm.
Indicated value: 17.6 mm
